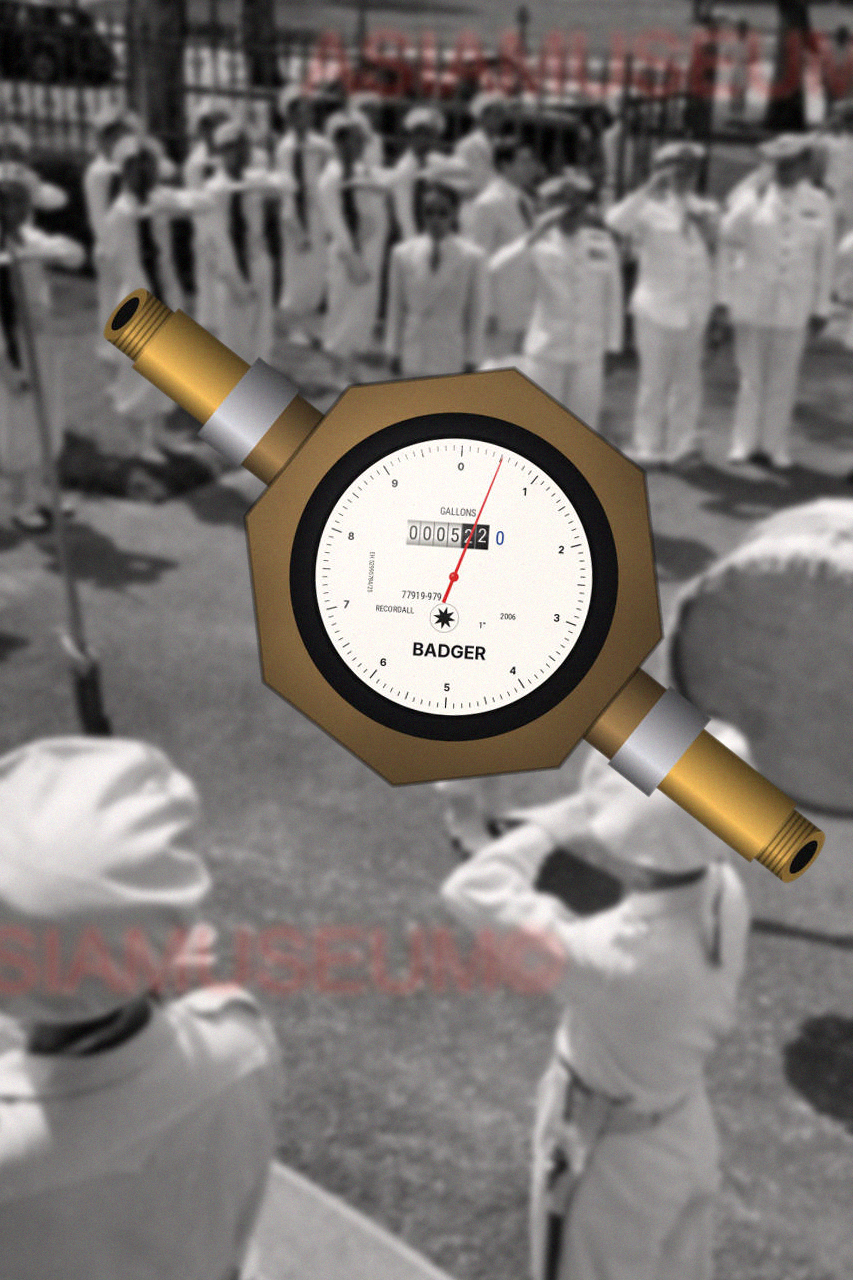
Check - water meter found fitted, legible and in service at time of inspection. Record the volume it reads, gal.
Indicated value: 5220.5 gal
